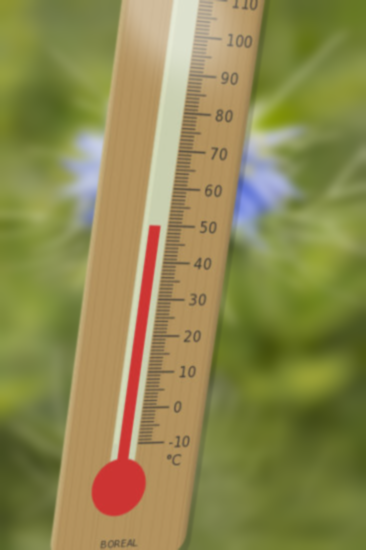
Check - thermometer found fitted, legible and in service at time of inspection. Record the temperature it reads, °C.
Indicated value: 50 °C
